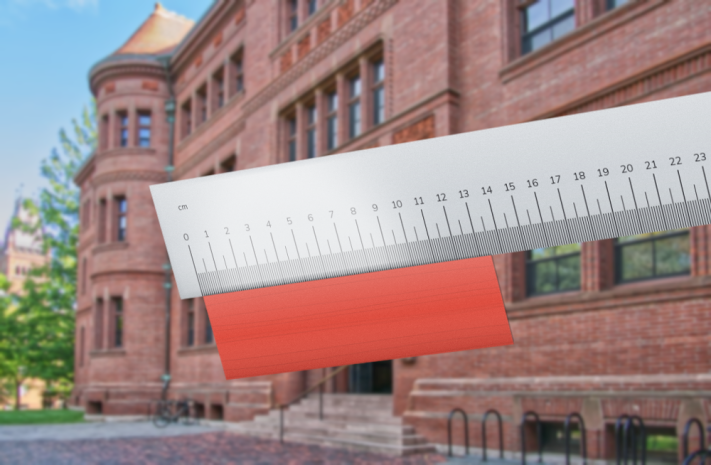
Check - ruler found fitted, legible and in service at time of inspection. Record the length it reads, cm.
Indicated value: 13.5 cm
